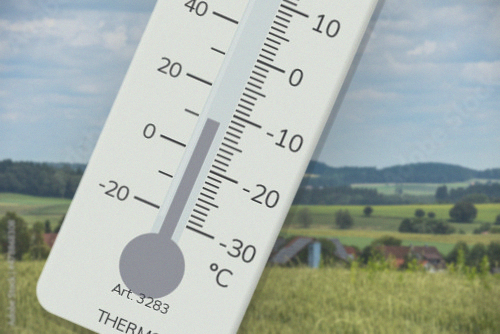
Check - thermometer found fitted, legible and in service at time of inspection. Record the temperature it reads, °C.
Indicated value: -12 °C
